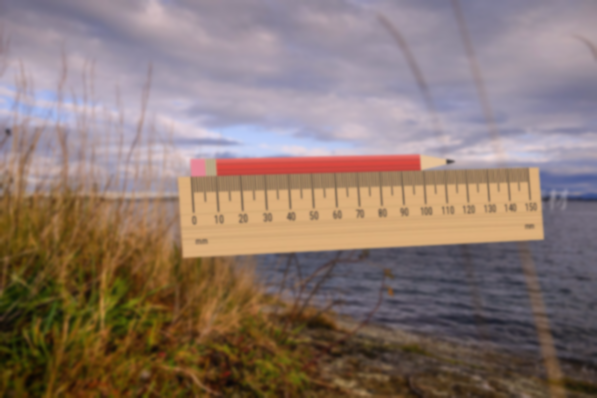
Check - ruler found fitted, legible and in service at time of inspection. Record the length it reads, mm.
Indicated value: 115 mm
